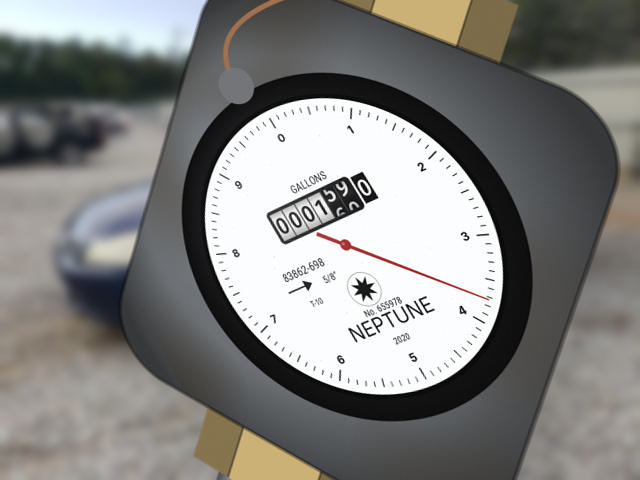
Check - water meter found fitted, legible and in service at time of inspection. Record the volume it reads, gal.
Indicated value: 1593.7 gal
